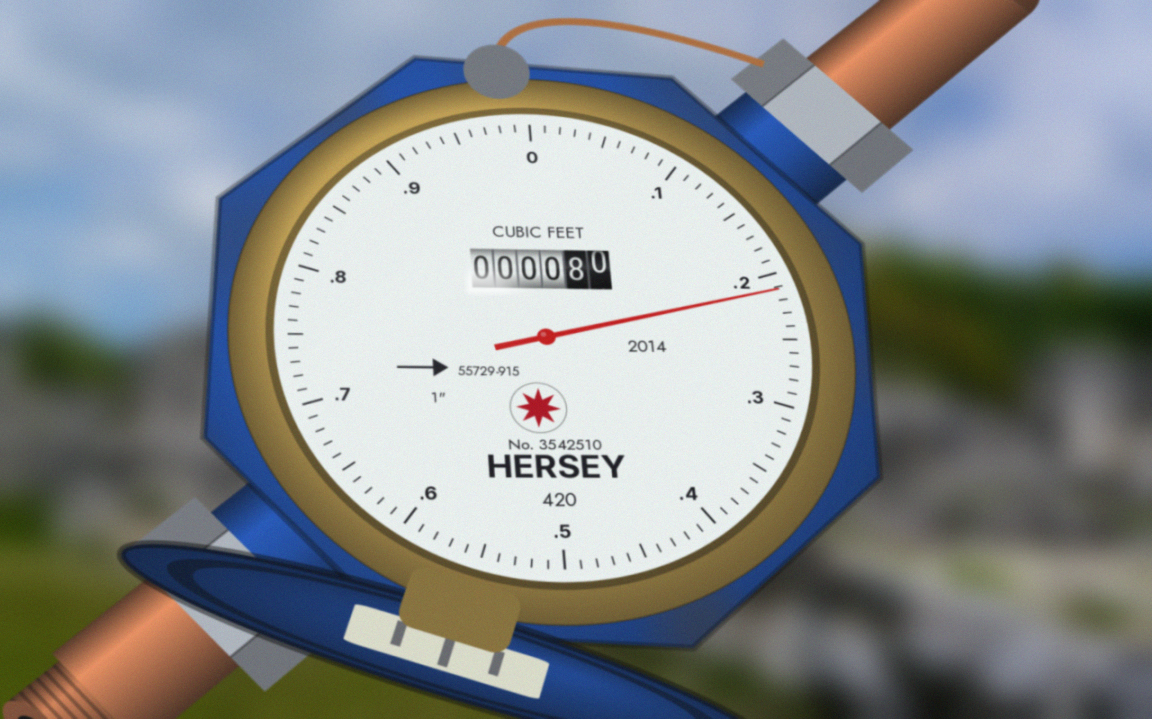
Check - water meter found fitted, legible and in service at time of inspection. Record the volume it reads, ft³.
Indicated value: 80.21 ft³
